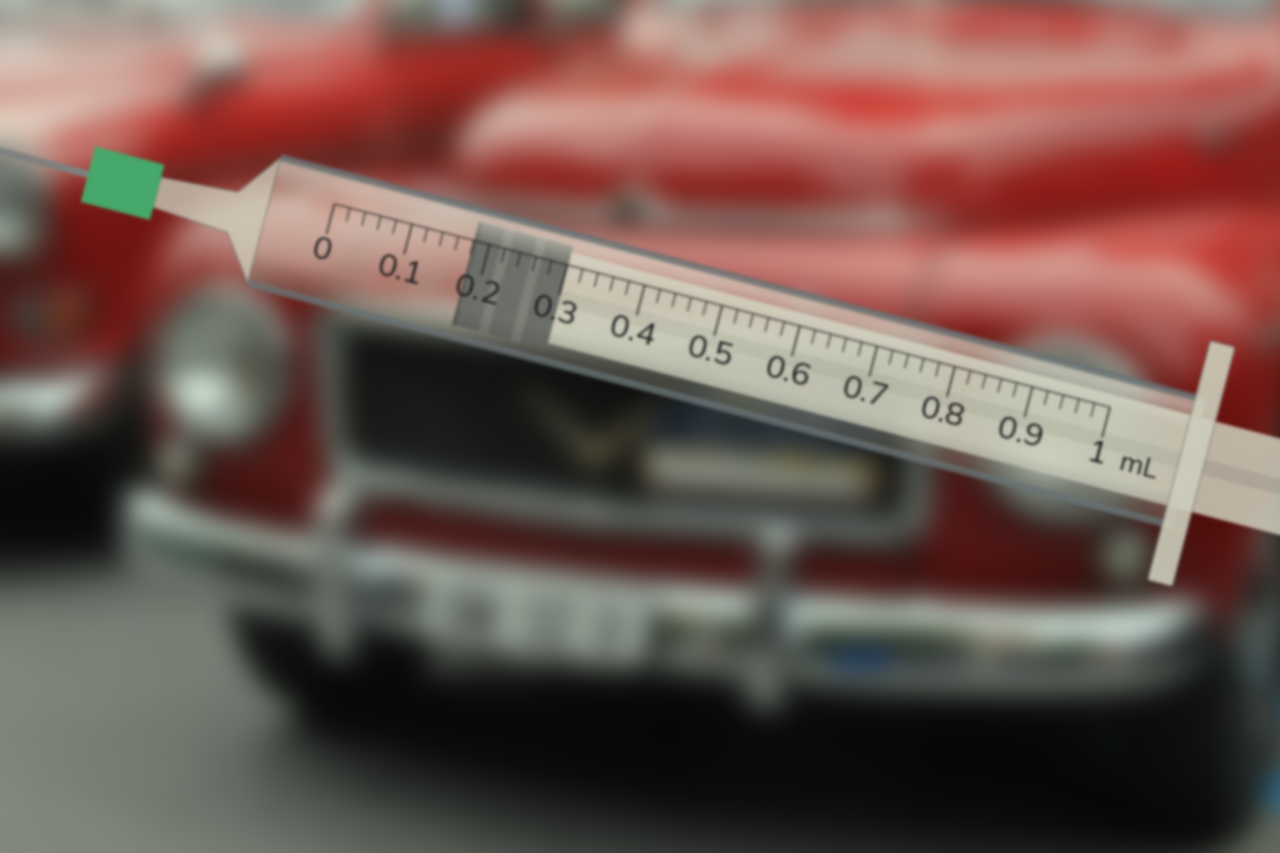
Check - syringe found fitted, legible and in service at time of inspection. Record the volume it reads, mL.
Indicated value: 0.18 mL
